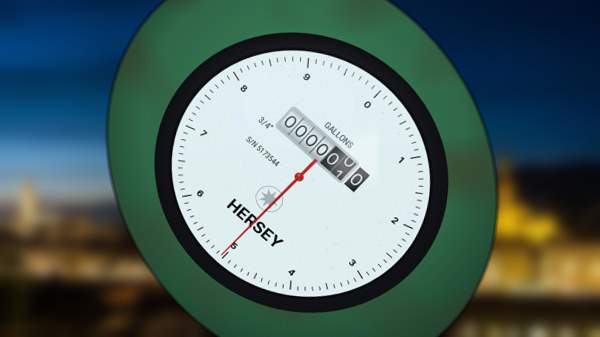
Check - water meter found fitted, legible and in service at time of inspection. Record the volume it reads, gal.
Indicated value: 5.0 gal
